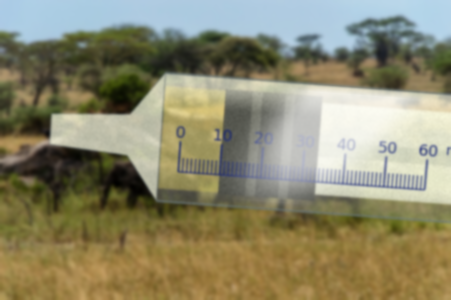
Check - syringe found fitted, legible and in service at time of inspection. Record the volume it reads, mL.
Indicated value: 10 mL
